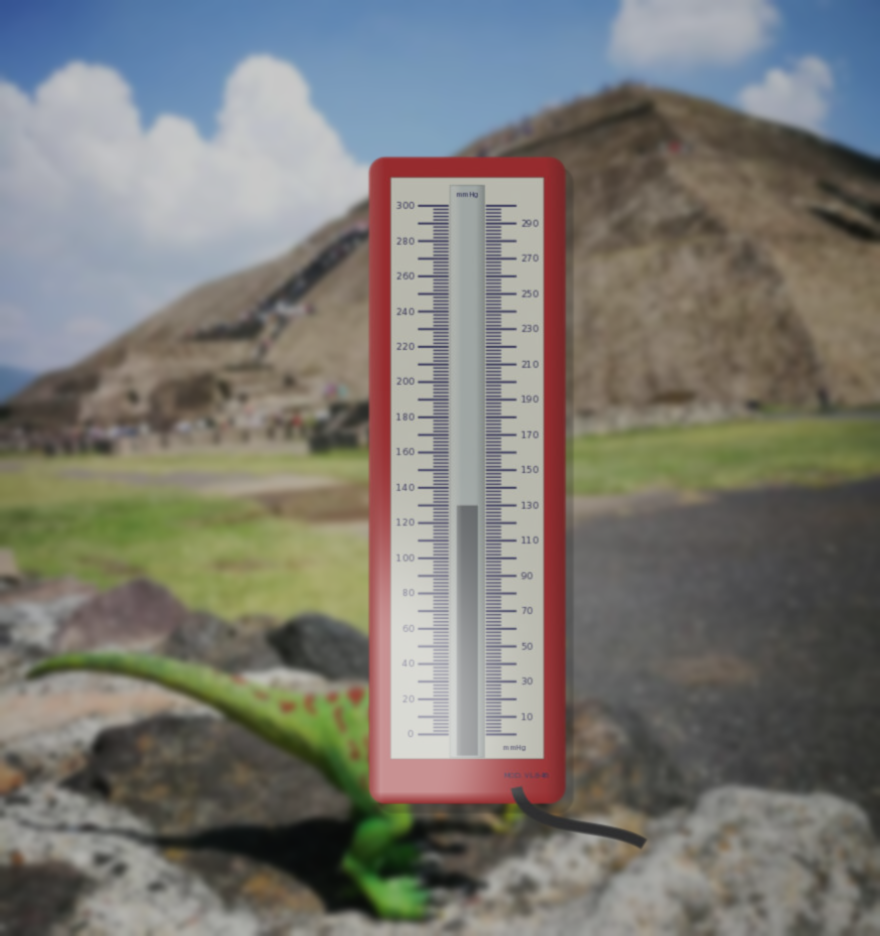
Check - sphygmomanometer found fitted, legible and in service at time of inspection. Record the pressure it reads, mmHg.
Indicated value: 130 mmHg
